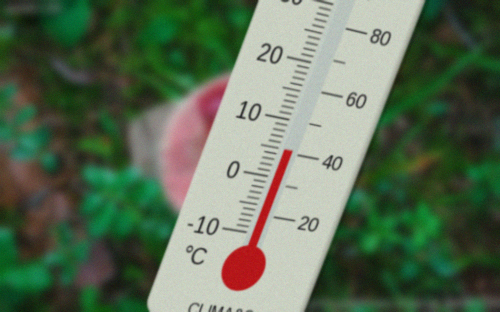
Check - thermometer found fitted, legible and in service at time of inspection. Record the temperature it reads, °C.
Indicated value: 5 °C
